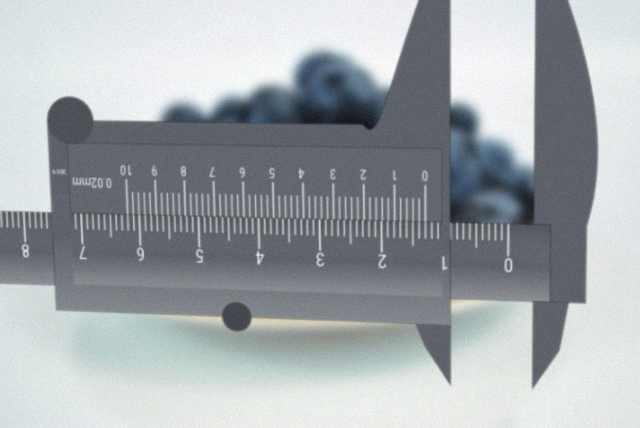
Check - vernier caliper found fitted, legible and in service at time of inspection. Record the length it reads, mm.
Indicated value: 13.0 mm
